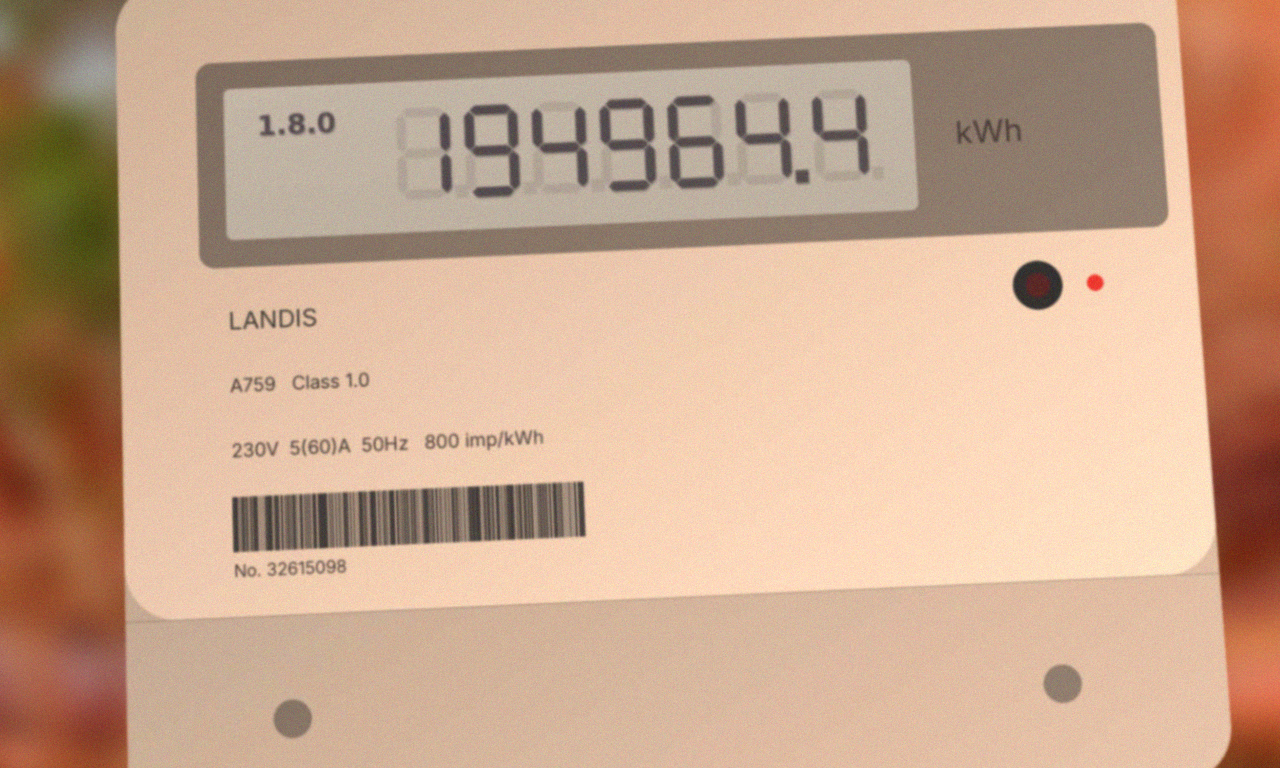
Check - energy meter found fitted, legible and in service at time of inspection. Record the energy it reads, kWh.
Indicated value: 194964.4 kWh
